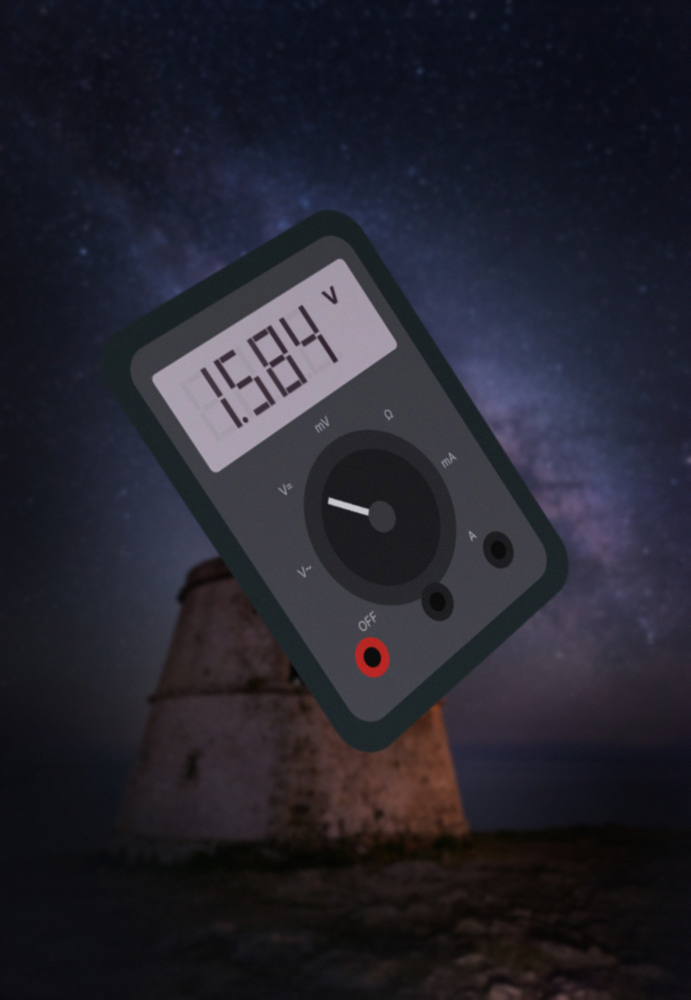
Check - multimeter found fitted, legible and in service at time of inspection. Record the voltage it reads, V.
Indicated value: 1.584 V
